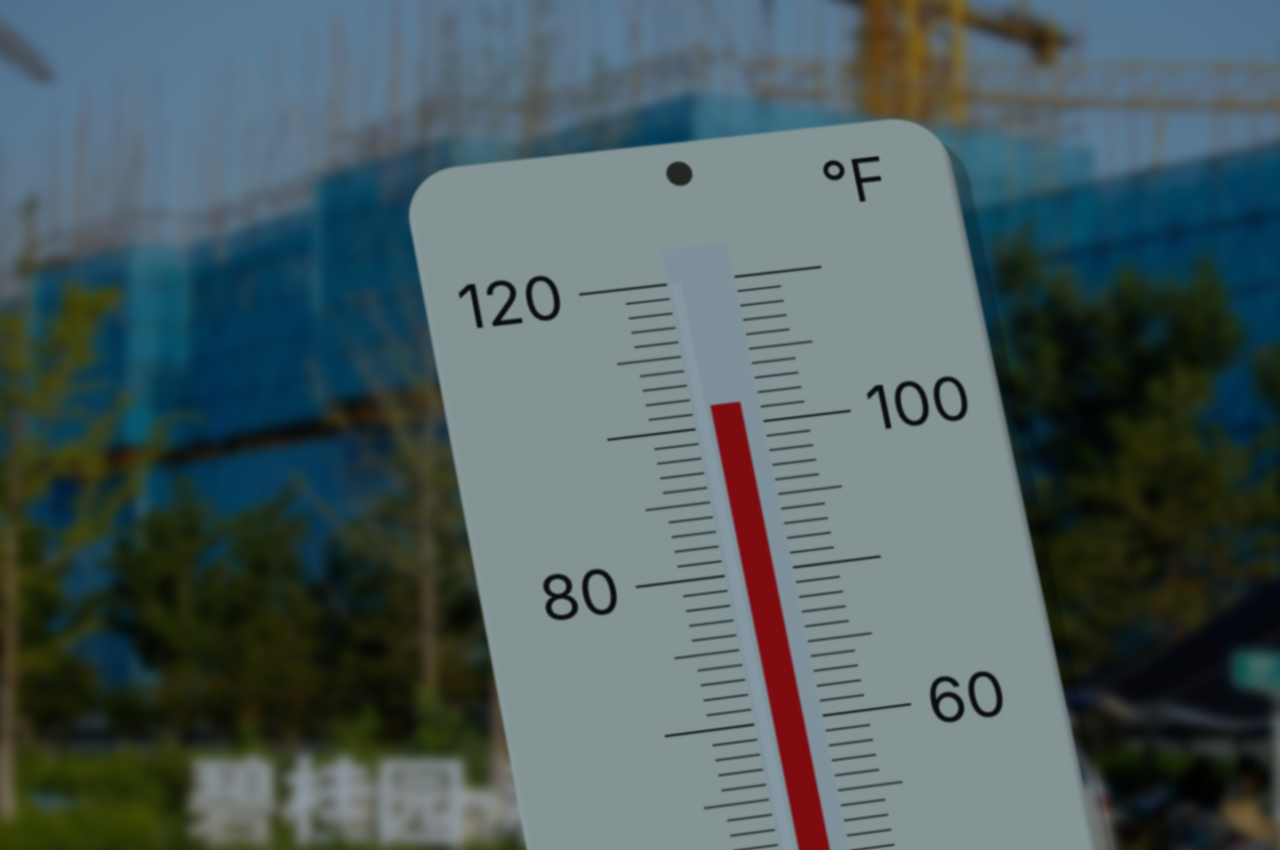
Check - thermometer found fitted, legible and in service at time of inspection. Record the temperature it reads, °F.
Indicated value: 103 °F
